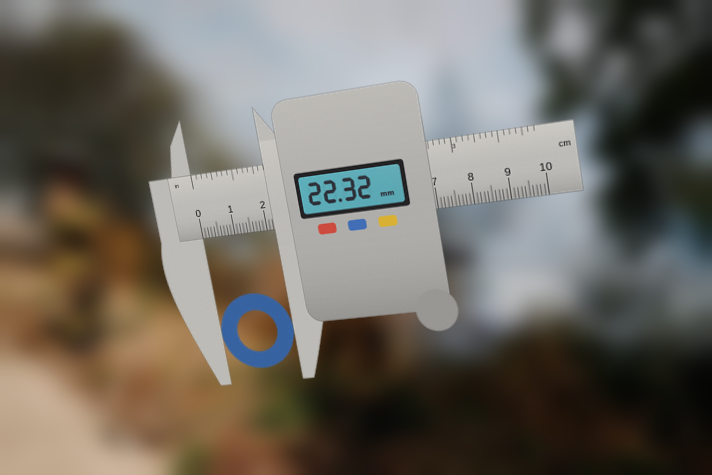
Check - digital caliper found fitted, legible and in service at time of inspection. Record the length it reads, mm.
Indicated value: 22.32 mm
